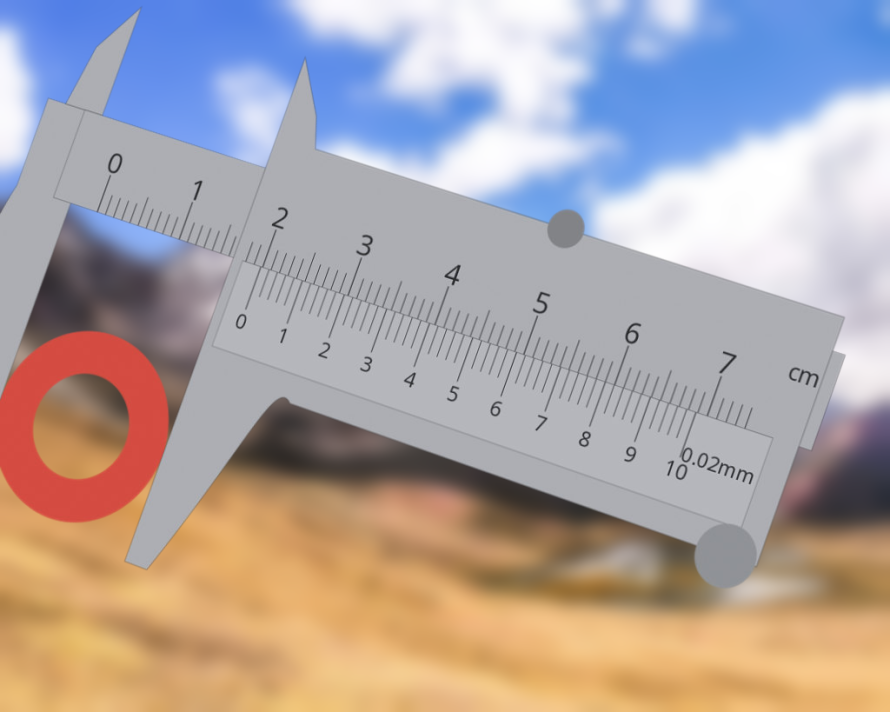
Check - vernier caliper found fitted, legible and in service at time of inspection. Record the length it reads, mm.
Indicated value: 19.8 mm
